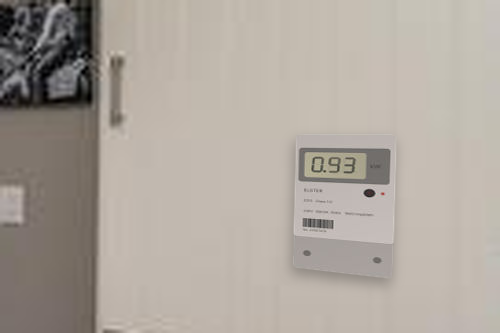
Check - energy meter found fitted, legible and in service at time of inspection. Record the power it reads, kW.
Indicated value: 0.93 kW
